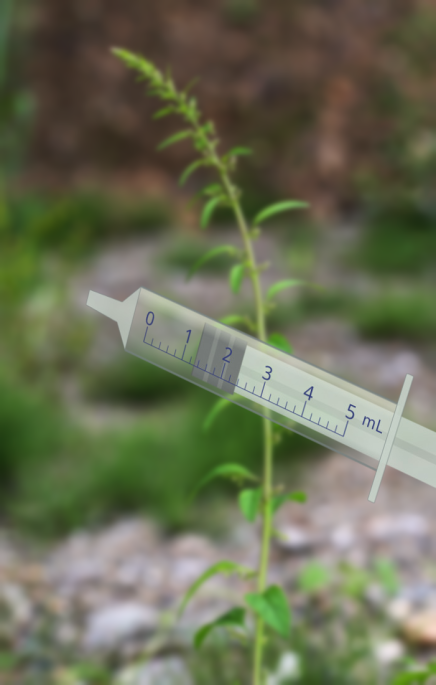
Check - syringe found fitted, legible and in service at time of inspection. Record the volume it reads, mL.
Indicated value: 1.3 mL
